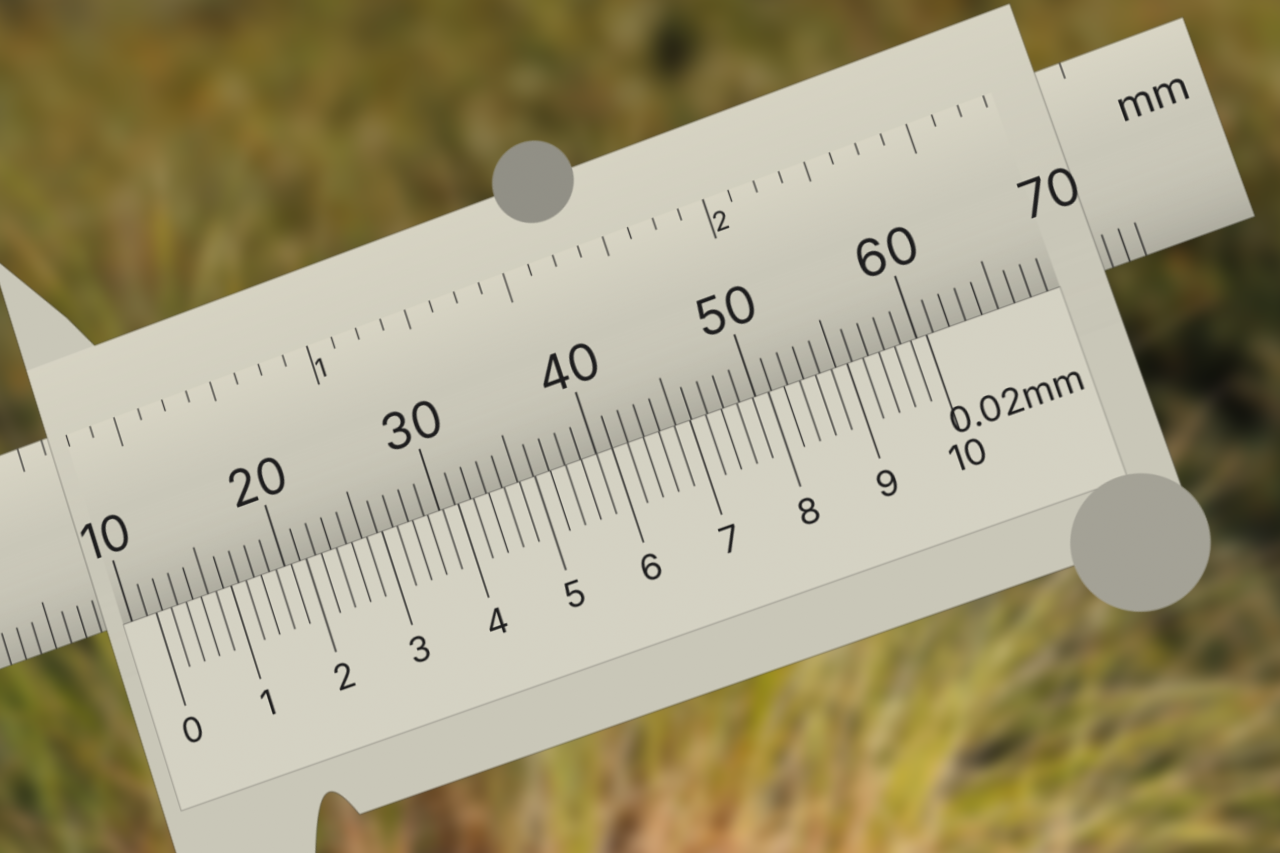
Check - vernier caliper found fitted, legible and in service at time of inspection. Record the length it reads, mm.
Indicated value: 11.6 mm
